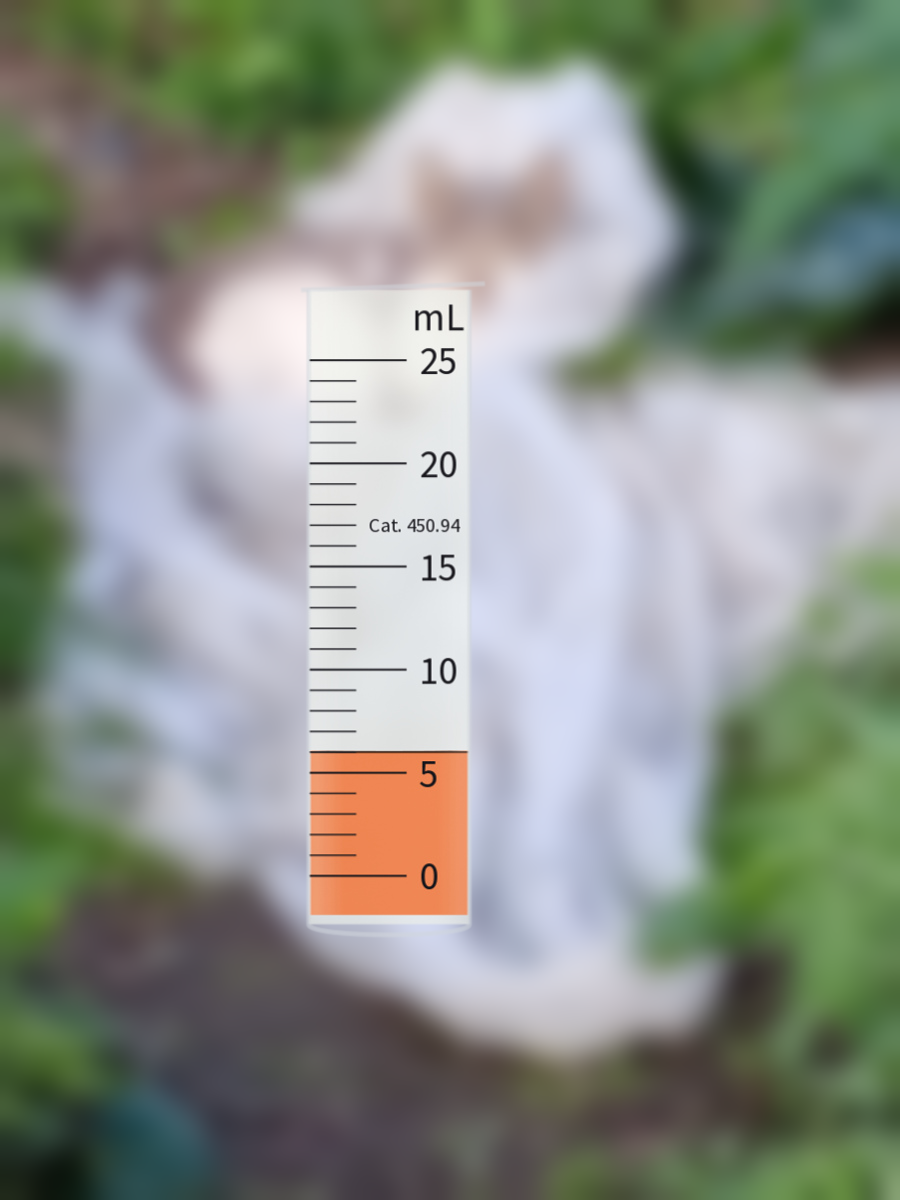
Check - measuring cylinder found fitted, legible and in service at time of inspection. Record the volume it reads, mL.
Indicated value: 6 mL
